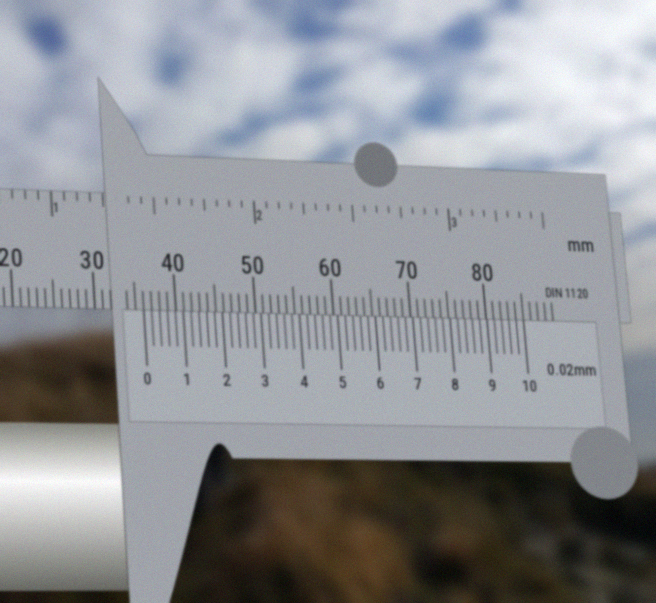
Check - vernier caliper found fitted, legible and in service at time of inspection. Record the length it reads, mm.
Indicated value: 36.0 mm
